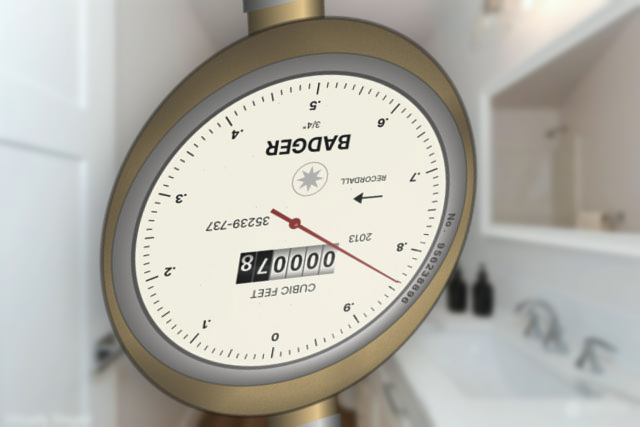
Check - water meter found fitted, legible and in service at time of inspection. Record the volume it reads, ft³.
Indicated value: 77.84 ft³
